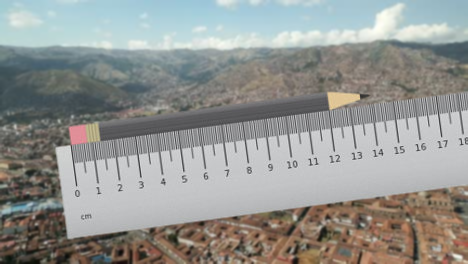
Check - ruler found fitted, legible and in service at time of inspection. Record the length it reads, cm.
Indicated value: 14 cm
